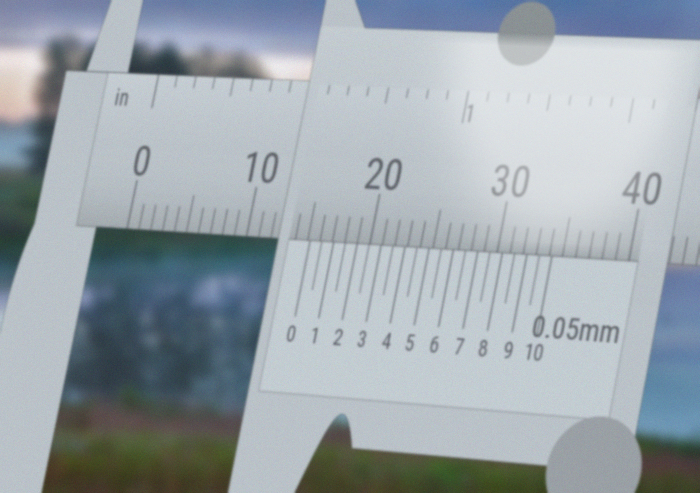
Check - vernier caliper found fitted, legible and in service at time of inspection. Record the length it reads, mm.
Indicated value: 15.2 mm
